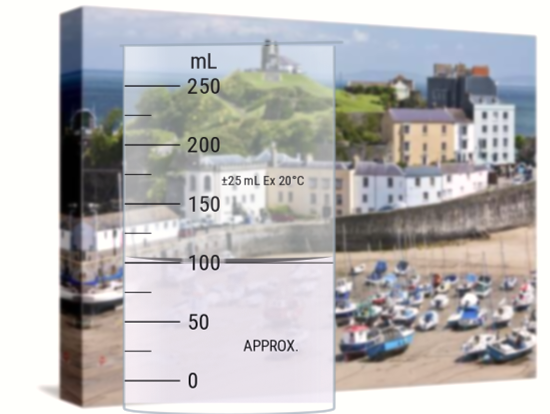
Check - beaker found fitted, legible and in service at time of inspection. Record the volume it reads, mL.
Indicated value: 100 mL
